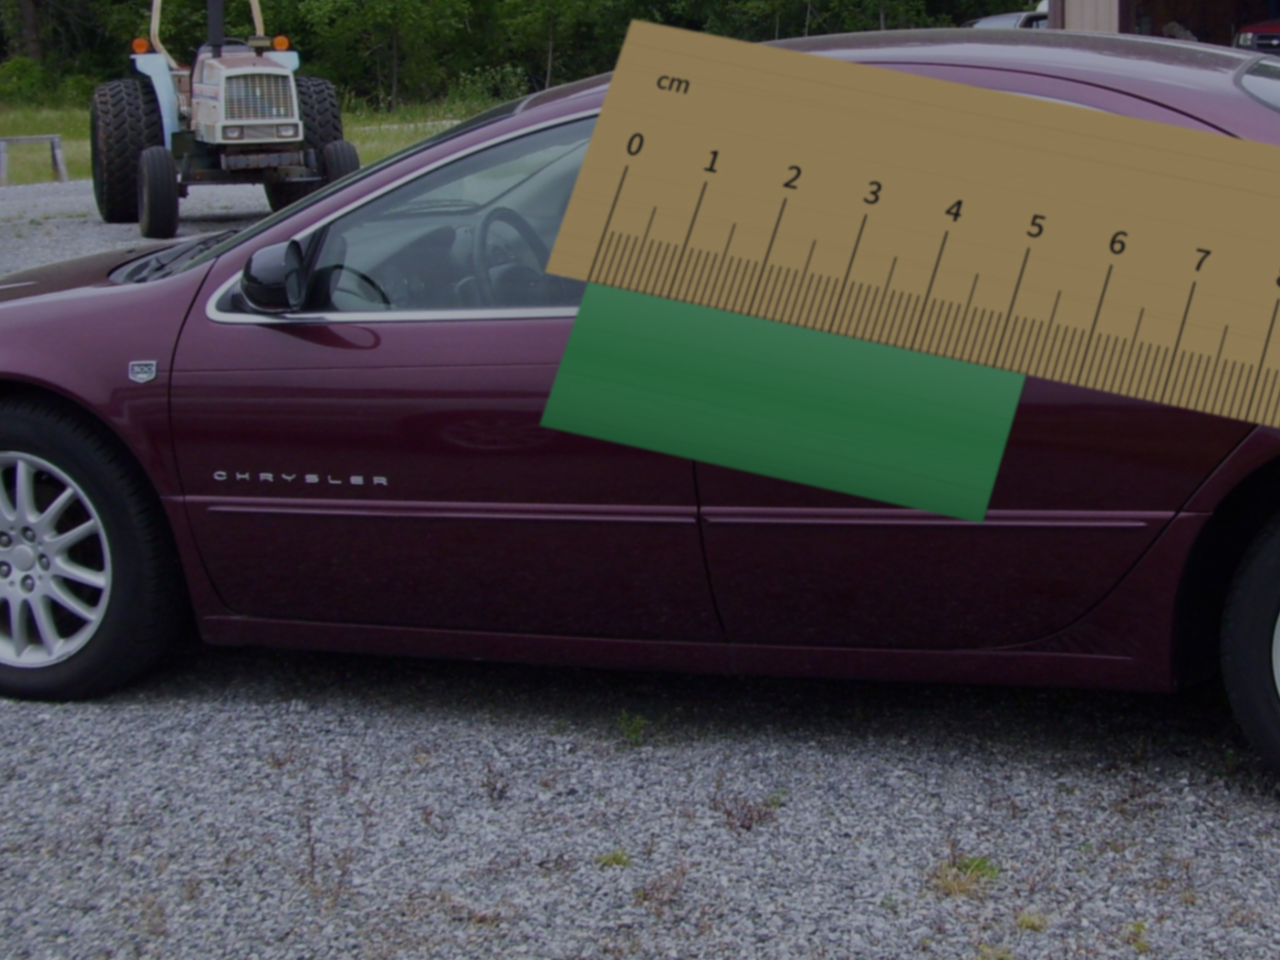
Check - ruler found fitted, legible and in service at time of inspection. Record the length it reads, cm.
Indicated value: 5.4 cm
